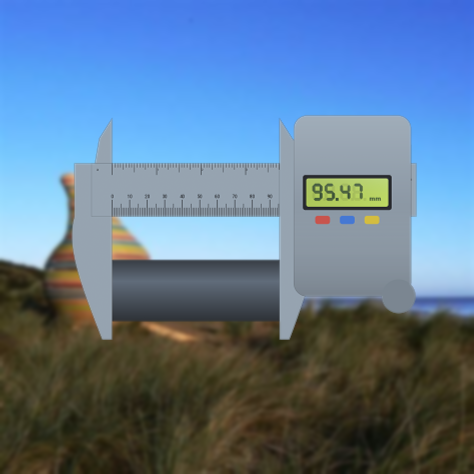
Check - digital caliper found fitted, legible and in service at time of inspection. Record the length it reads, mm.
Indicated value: 95.47 mm
